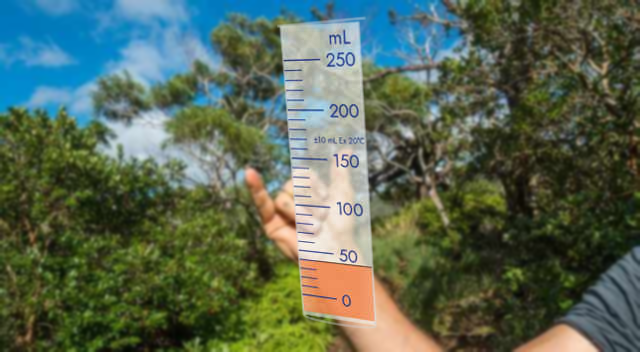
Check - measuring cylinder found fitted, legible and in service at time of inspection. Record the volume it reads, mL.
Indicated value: 40 mL
